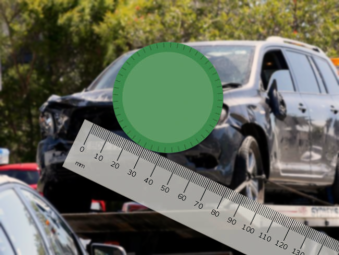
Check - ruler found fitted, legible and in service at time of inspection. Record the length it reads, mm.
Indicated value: 60 mm
